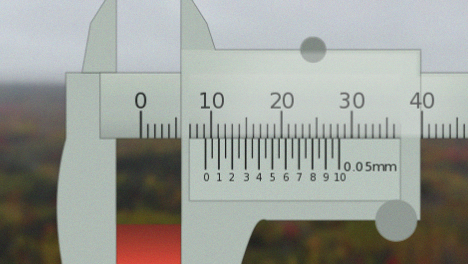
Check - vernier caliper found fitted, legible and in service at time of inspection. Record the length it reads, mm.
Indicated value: 9.2 mm
